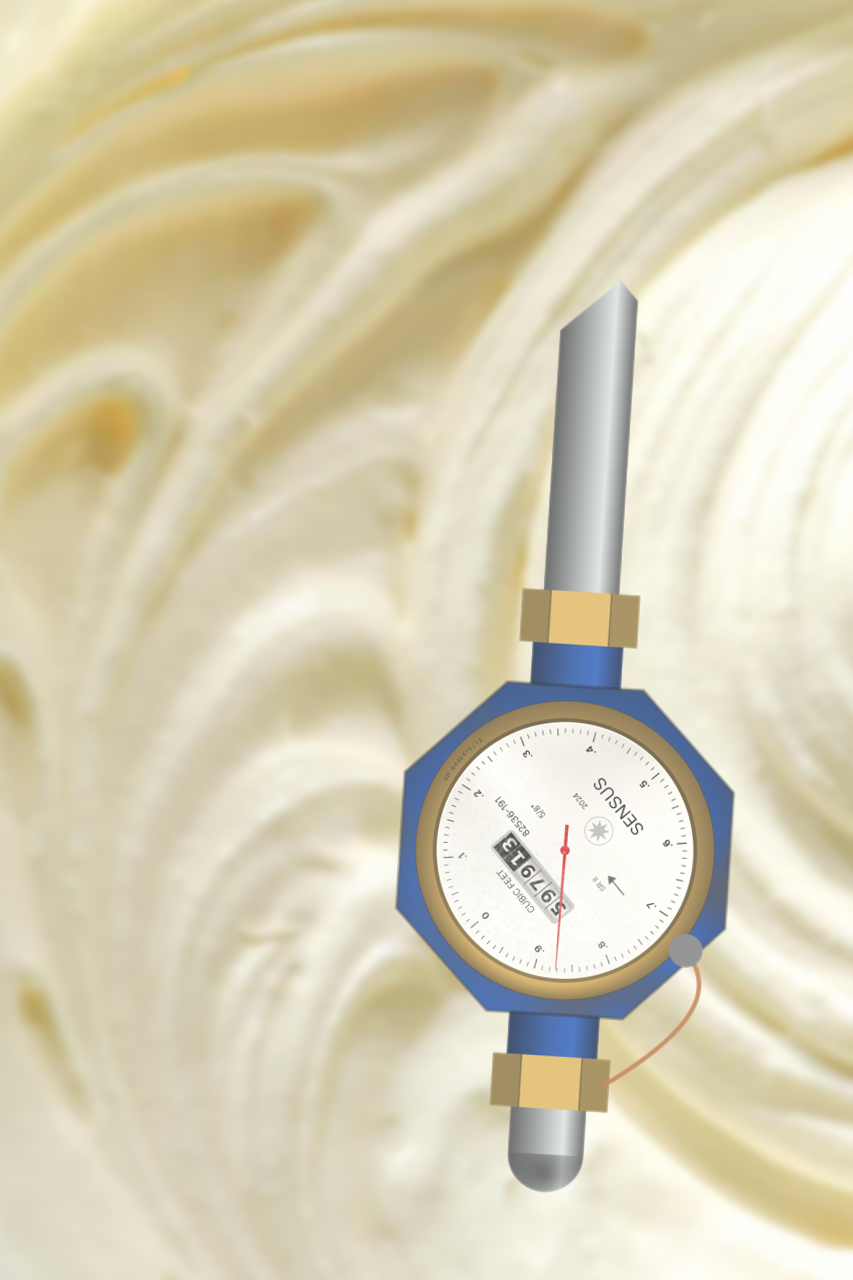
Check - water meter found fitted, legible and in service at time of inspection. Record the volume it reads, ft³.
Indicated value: 597912.87 ft³
